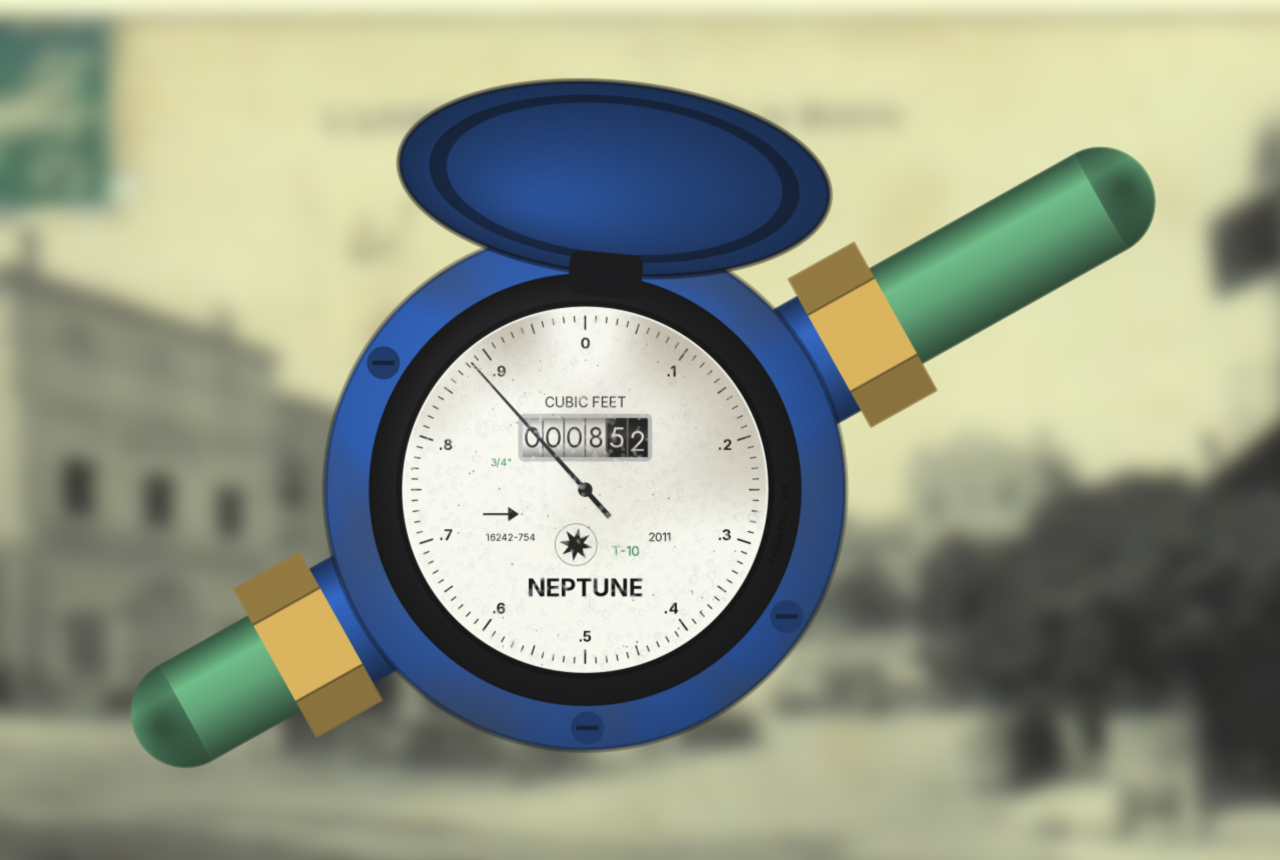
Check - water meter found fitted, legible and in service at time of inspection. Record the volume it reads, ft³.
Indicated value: 851.88 ft³
